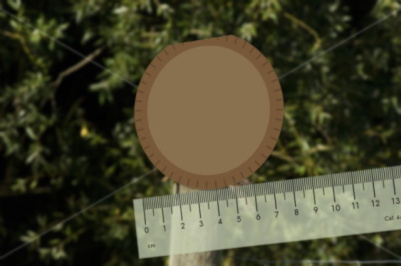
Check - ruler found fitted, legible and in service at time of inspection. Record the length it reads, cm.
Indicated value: 8 cm
